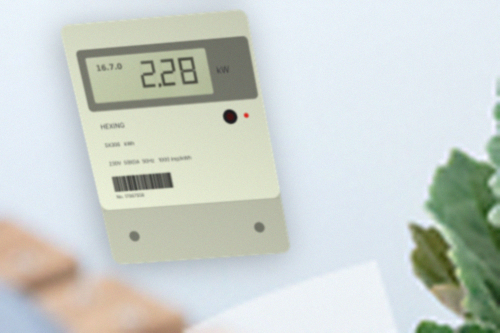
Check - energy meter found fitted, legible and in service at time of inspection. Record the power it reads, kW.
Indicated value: 2.28 kW
